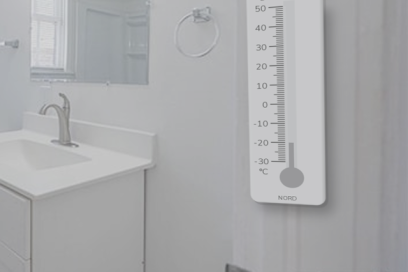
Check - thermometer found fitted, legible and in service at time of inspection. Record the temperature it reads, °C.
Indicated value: -20 °C
